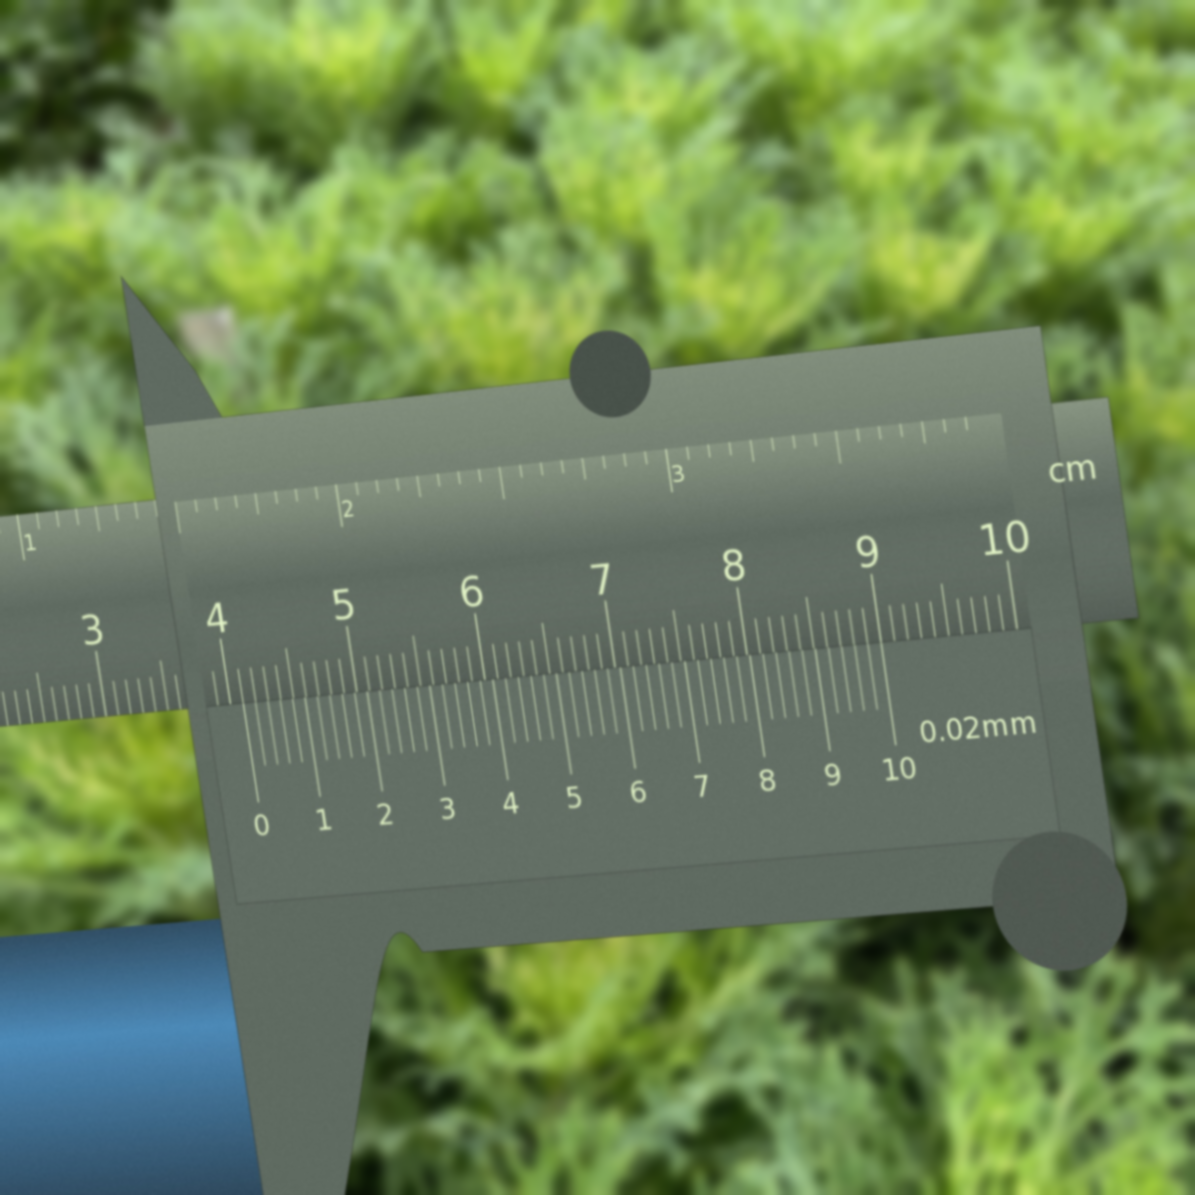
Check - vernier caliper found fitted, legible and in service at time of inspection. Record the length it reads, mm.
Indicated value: 41.0 mm
